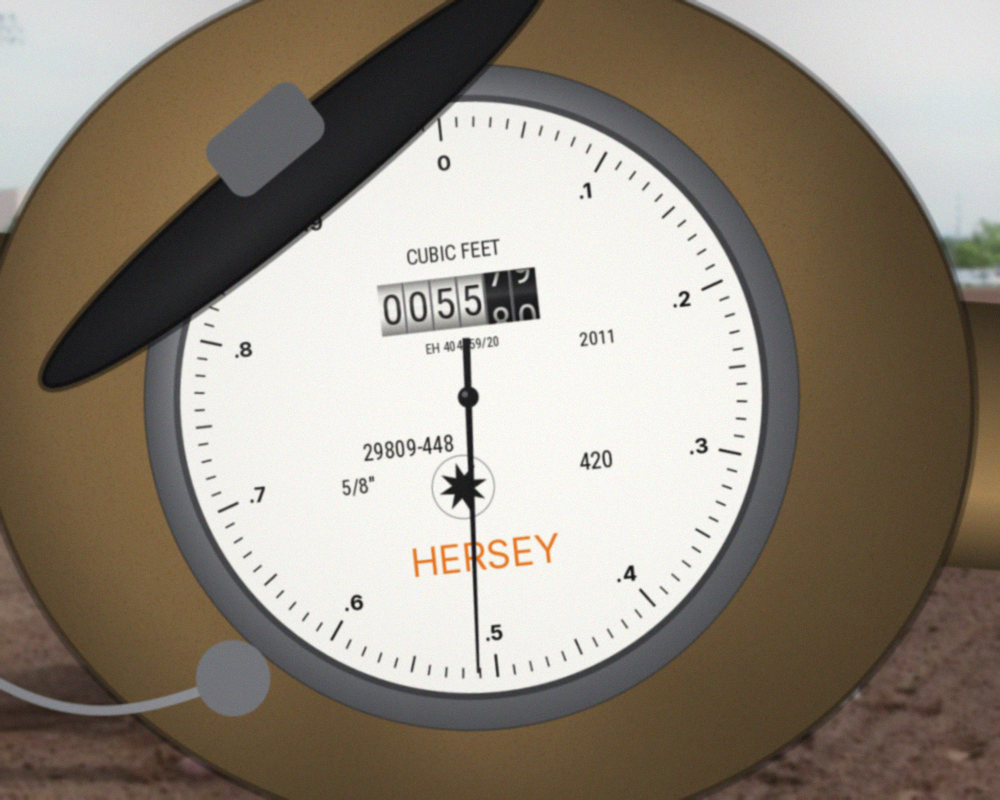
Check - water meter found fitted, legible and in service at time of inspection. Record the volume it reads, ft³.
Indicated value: 5579.51 ft³
